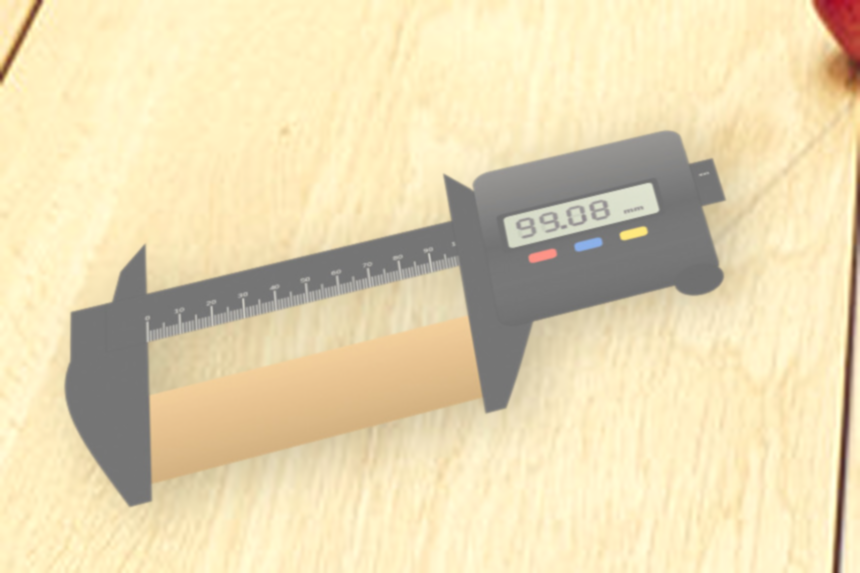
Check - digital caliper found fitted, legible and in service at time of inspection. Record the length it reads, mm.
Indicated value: 99.08 mm
